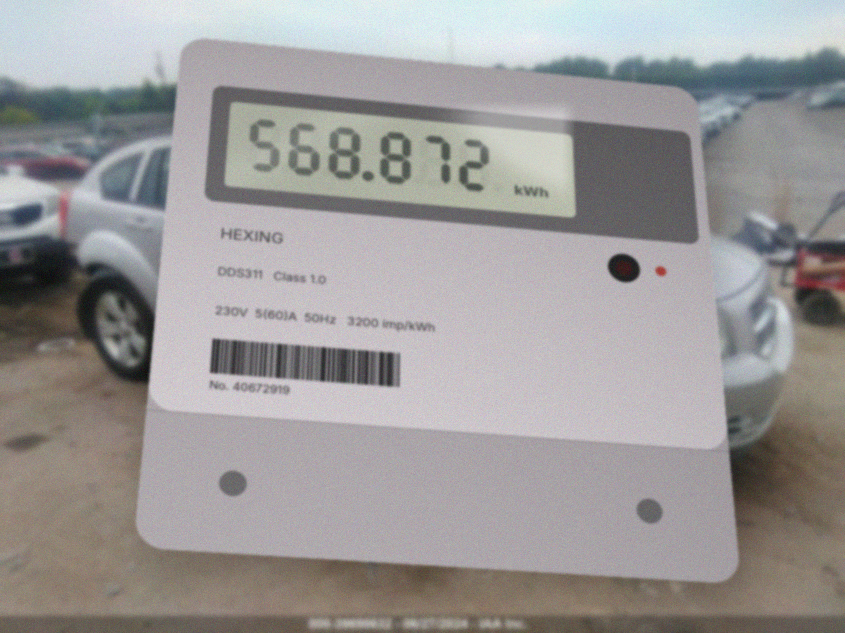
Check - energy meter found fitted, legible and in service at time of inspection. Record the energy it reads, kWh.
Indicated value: 568.872 kWh
